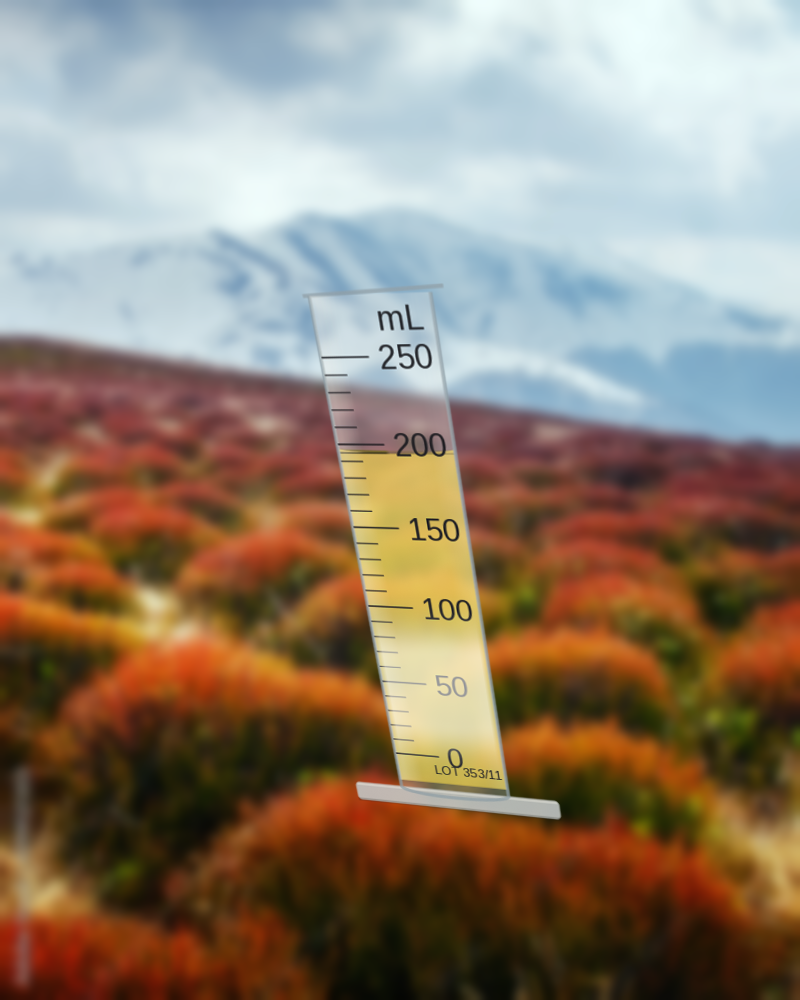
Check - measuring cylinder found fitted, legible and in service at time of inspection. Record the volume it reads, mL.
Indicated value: 195 mL
